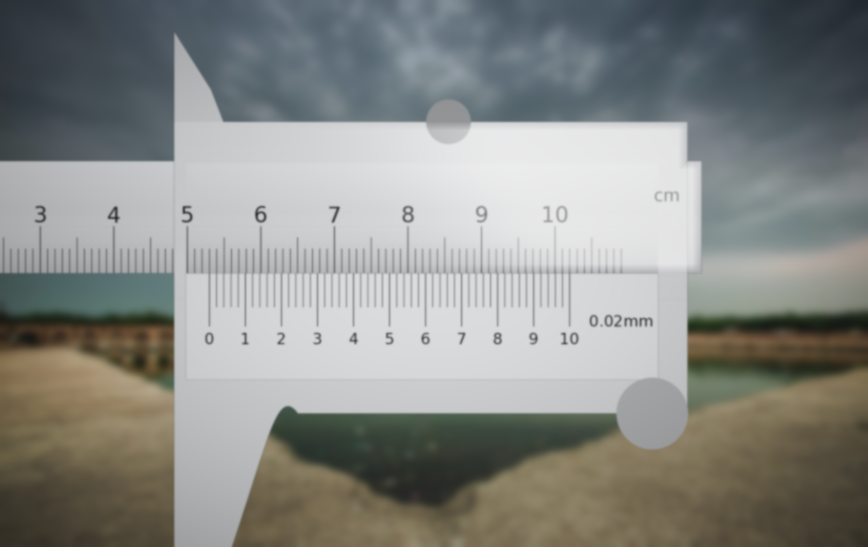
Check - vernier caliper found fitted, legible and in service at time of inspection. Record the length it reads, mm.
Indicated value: 53.0 mm
